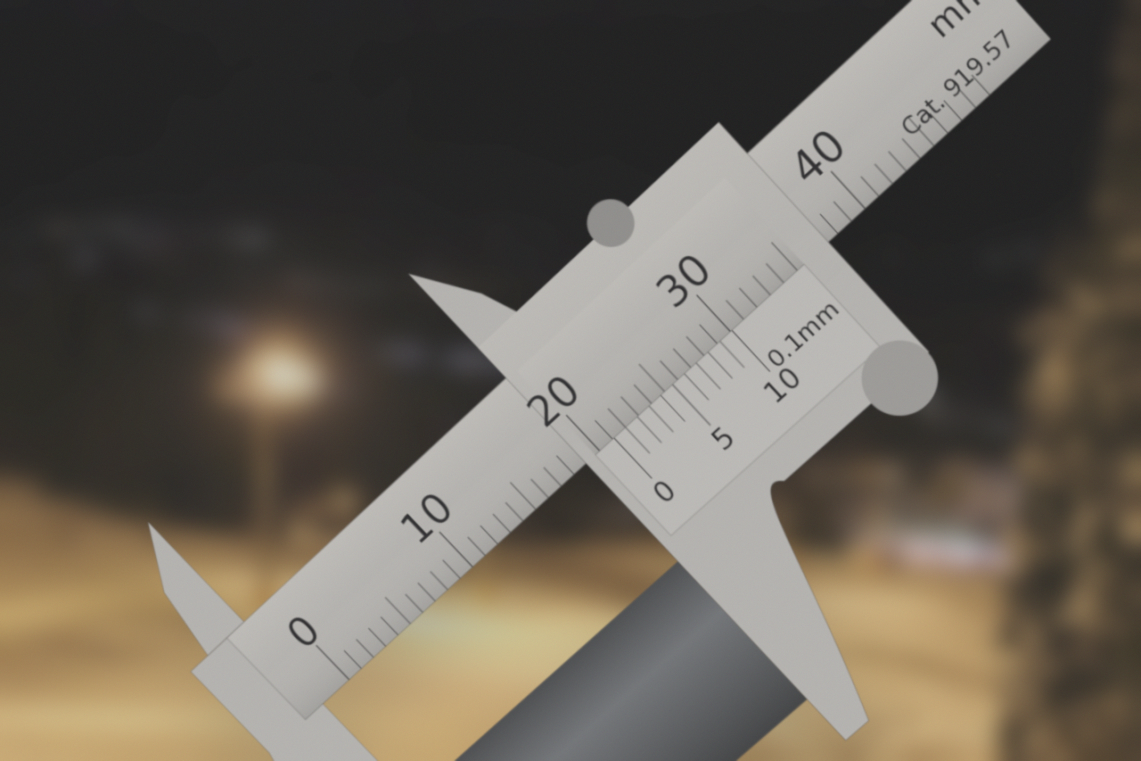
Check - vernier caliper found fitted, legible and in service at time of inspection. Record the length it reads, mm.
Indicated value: 21.1 mm
